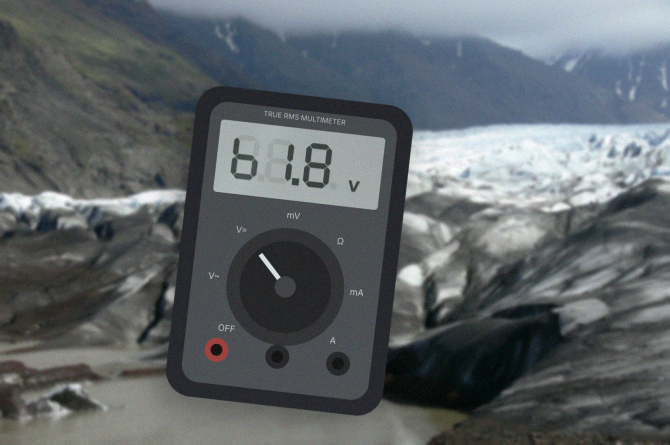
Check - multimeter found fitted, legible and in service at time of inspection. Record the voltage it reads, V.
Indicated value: 61.8 V
